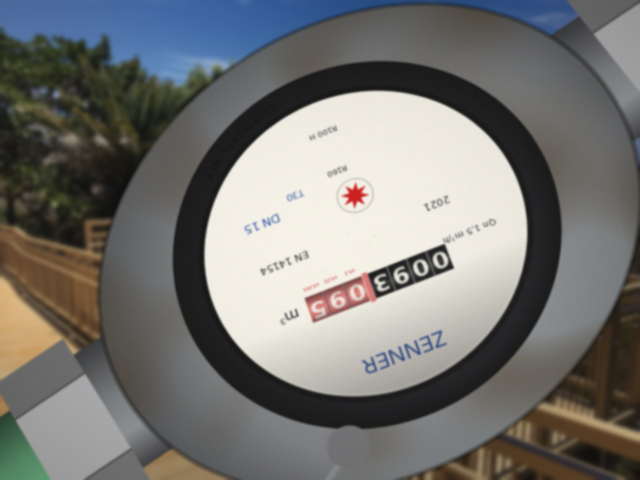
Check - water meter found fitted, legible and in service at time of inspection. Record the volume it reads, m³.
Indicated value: 93.095 m³
